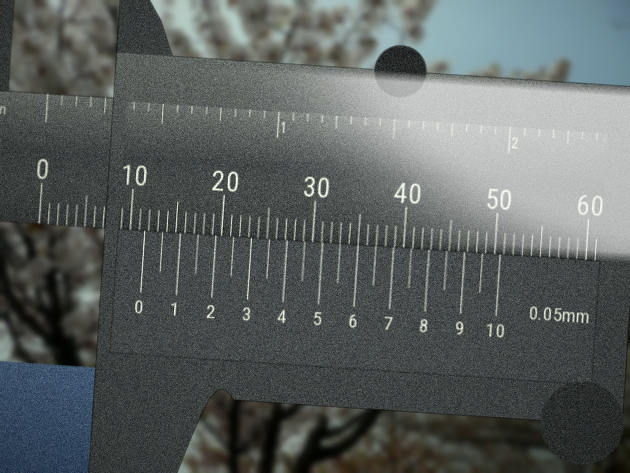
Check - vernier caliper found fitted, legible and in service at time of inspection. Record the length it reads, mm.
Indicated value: 11.6 mm
